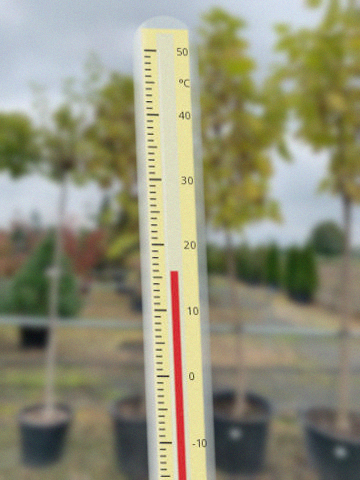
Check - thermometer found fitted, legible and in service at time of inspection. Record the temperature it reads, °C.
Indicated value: 16 °C
